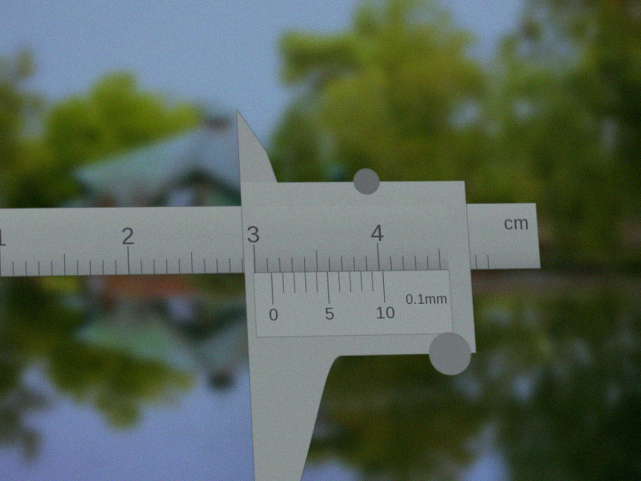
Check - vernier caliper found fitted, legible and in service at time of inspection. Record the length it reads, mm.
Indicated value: 31.3 mm
